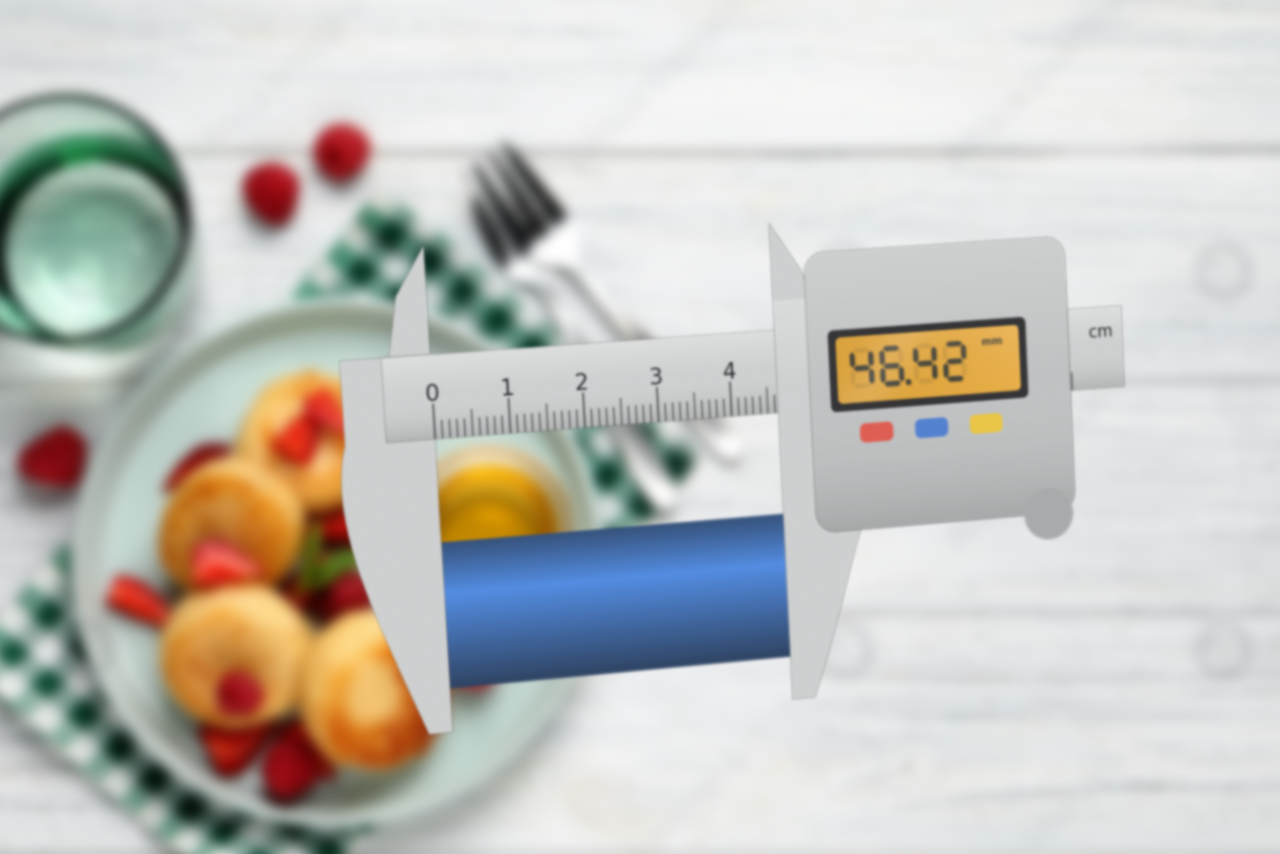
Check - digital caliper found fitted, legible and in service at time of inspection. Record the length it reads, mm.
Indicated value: 46.42 mm
